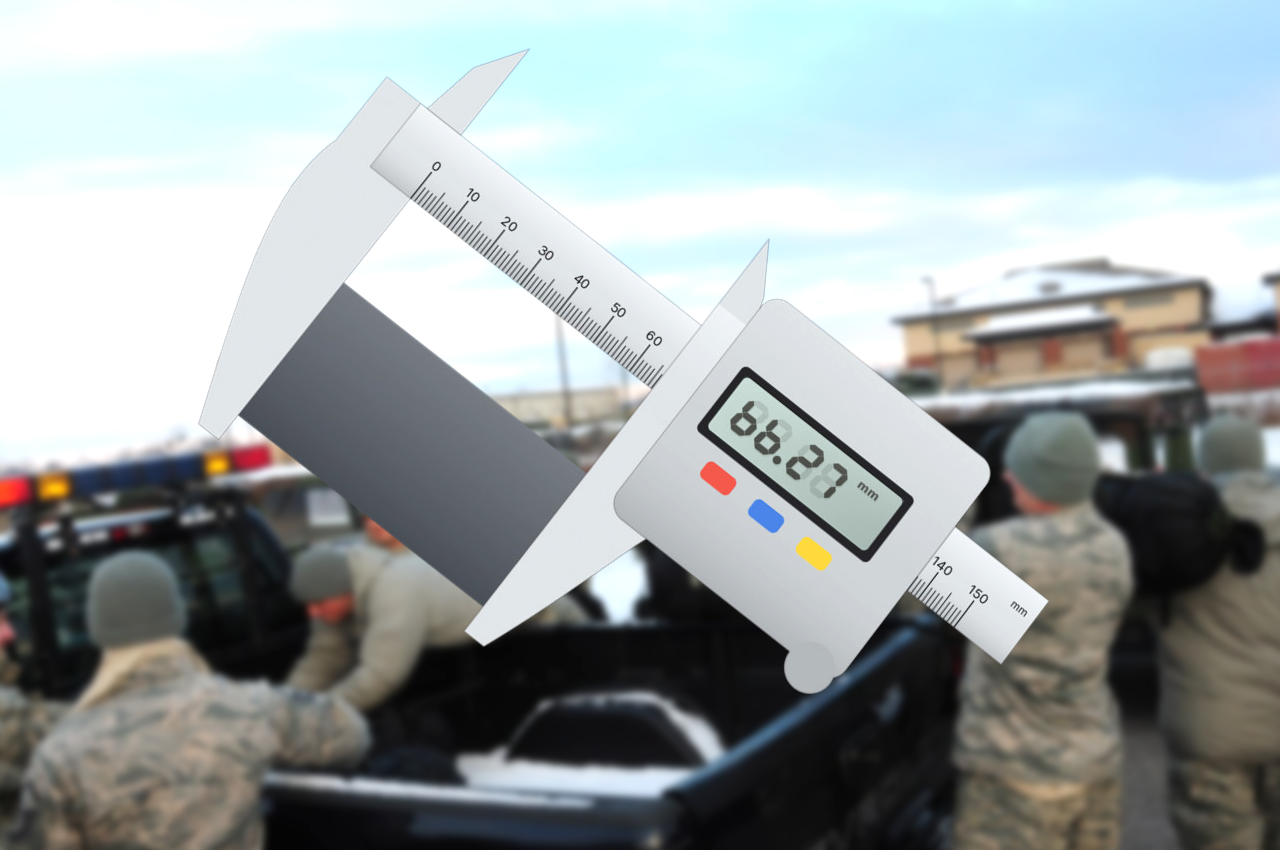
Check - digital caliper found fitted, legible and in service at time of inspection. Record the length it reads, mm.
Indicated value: 66.27 mm
